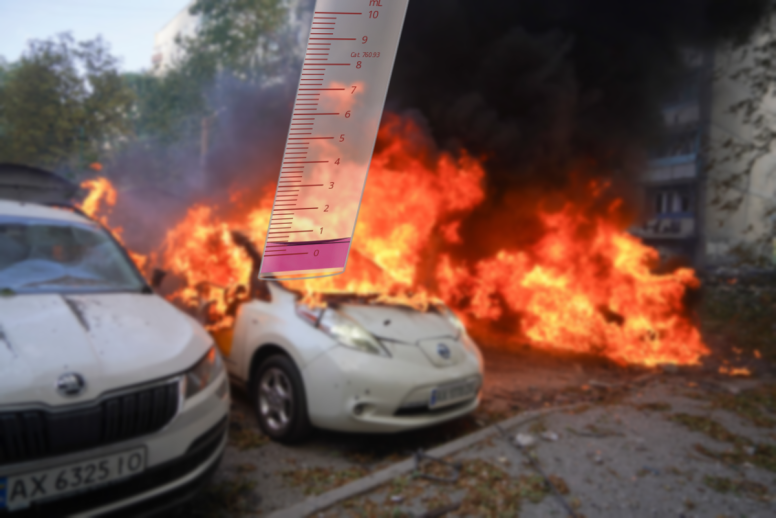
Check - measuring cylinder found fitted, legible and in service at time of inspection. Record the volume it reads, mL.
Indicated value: 0.4 mL
